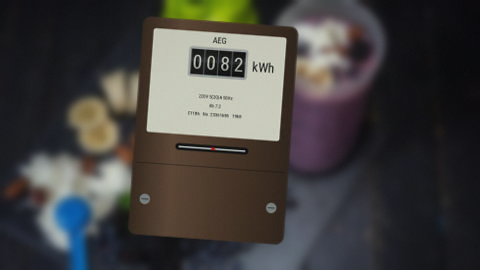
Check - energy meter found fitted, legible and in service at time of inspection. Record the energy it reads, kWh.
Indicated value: 82 kWh
